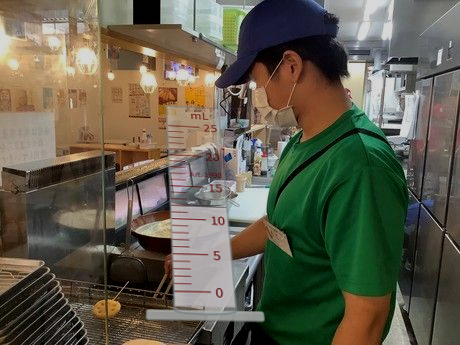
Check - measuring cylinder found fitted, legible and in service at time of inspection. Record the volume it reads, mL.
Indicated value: 12 mL
